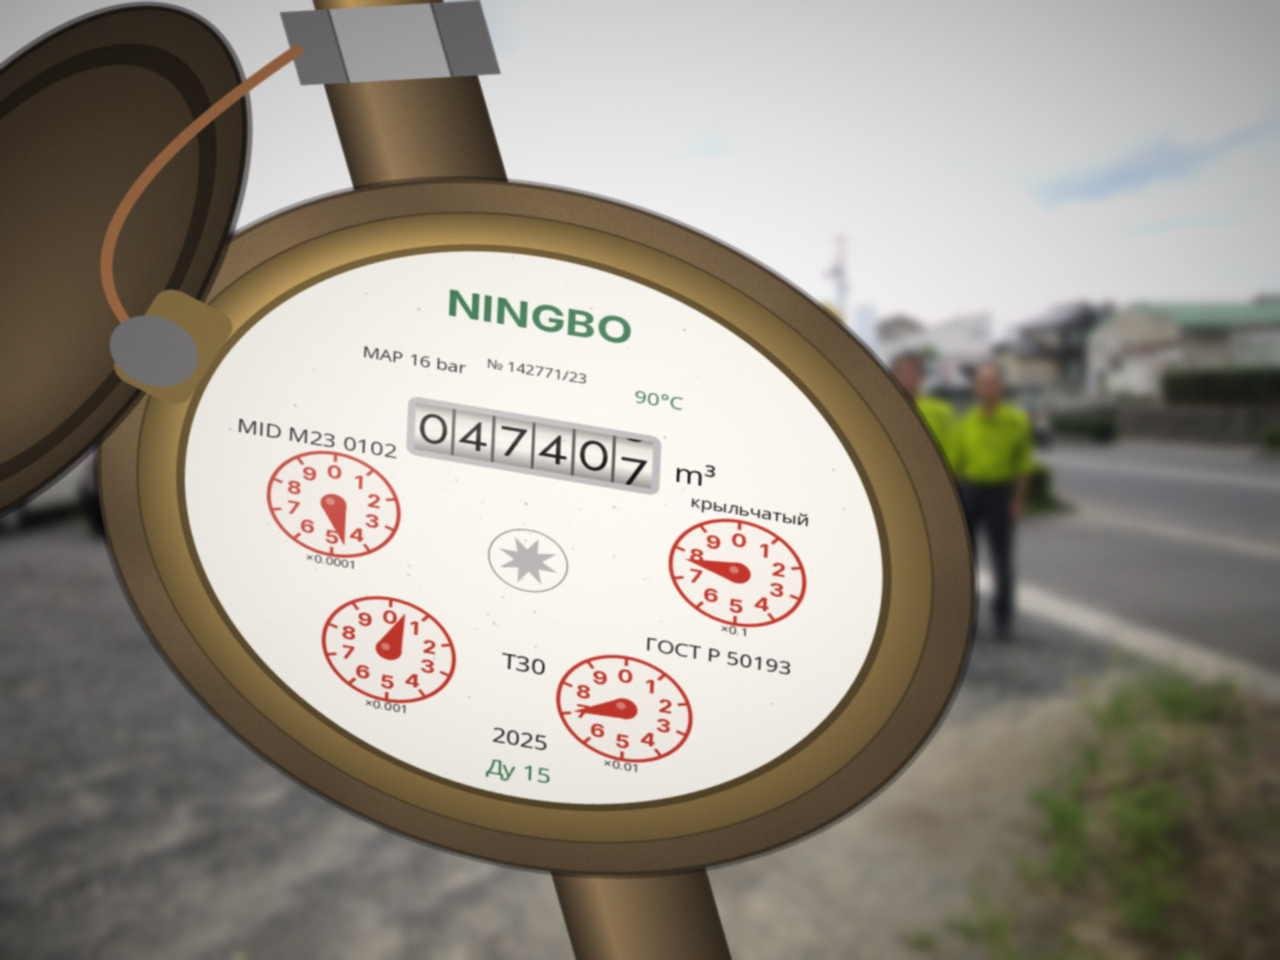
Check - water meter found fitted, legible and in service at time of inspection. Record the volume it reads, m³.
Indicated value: 47406.7704 m³
